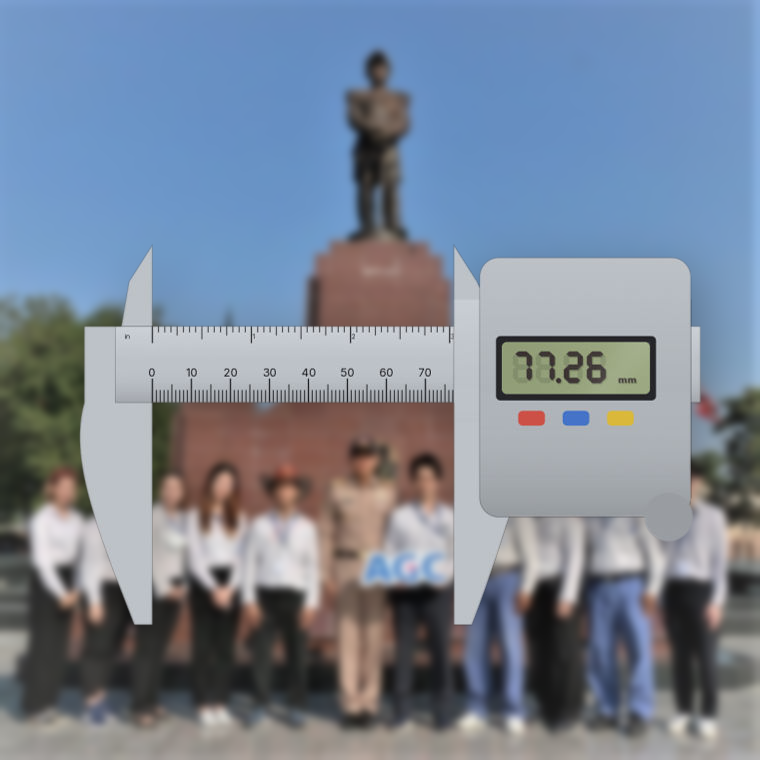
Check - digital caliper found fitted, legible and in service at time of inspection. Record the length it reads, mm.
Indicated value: 77.26 mm
